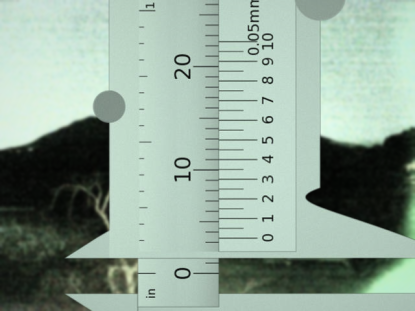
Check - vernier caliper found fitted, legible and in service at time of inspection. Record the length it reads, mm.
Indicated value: 3.4 mm
